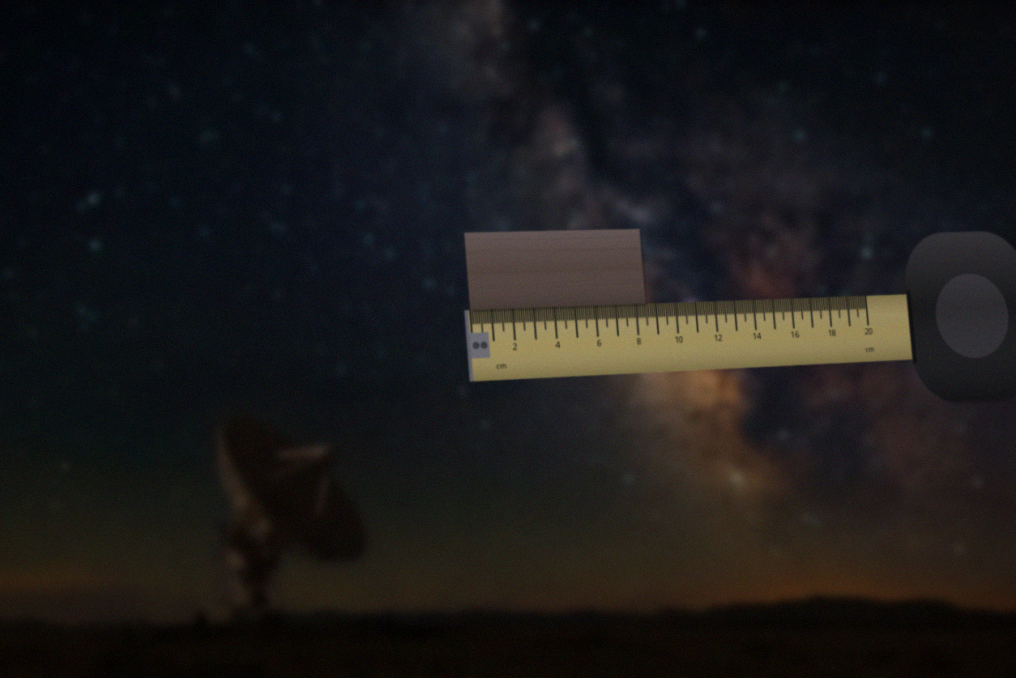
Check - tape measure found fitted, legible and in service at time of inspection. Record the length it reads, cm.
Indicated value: 8.5 cm
